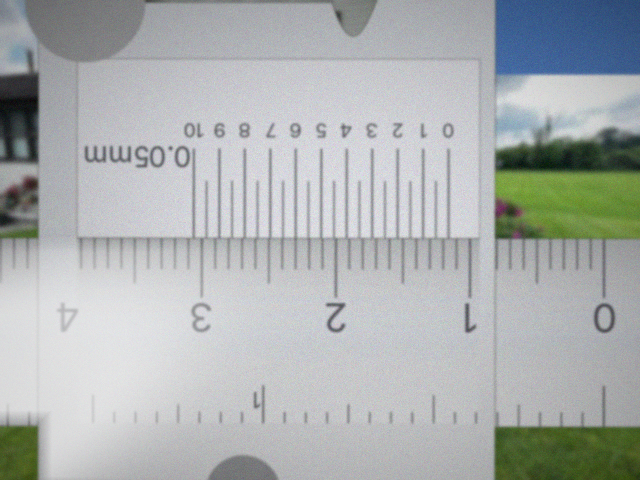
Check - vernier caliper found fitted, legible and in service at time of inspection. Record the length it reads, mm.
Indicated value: 11.6 mm
